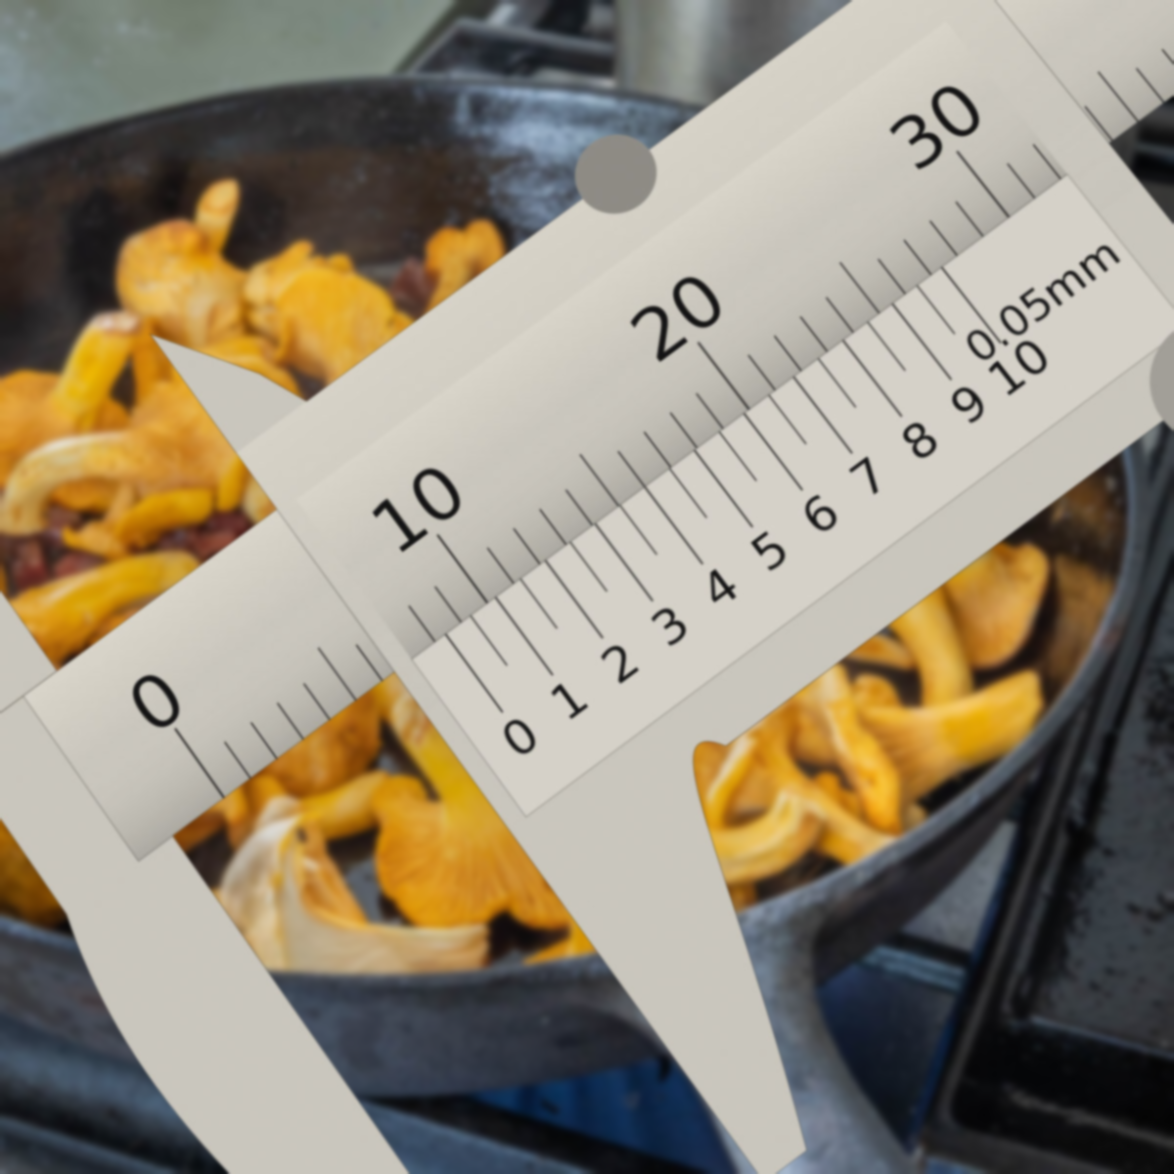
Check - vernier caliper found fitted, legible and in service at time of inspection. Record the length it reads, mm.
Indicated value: 8.40 mm
